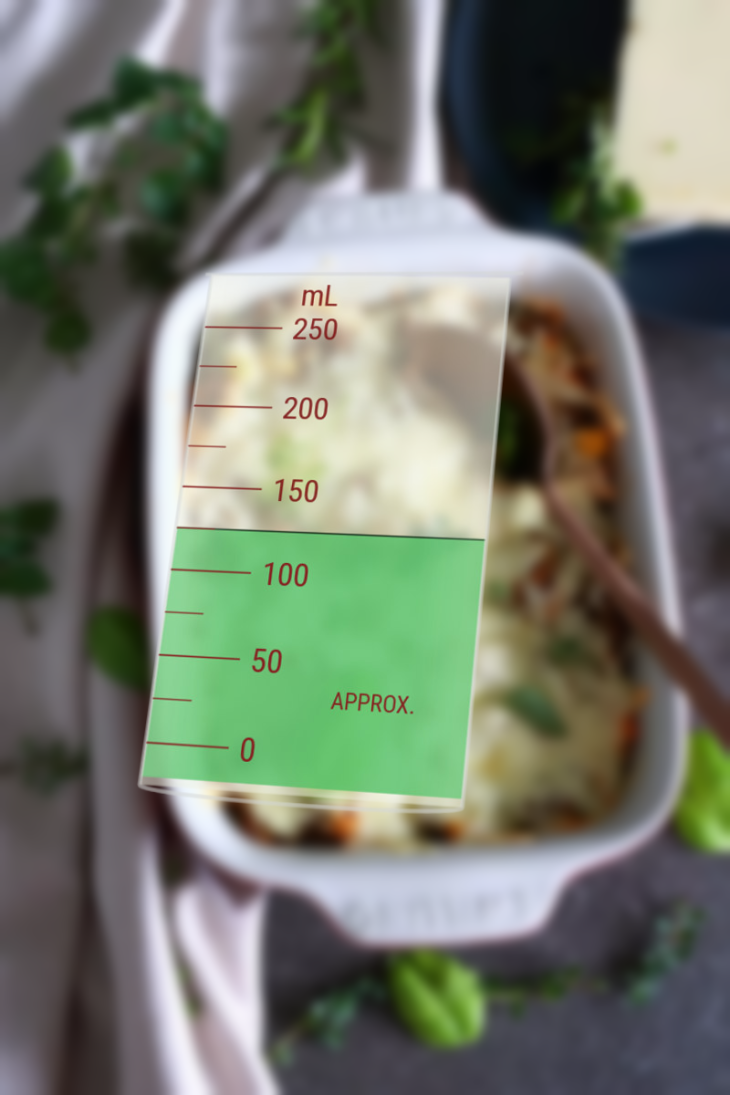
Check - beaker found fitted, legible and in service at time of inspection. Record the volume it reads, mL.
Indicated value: 125 mL
